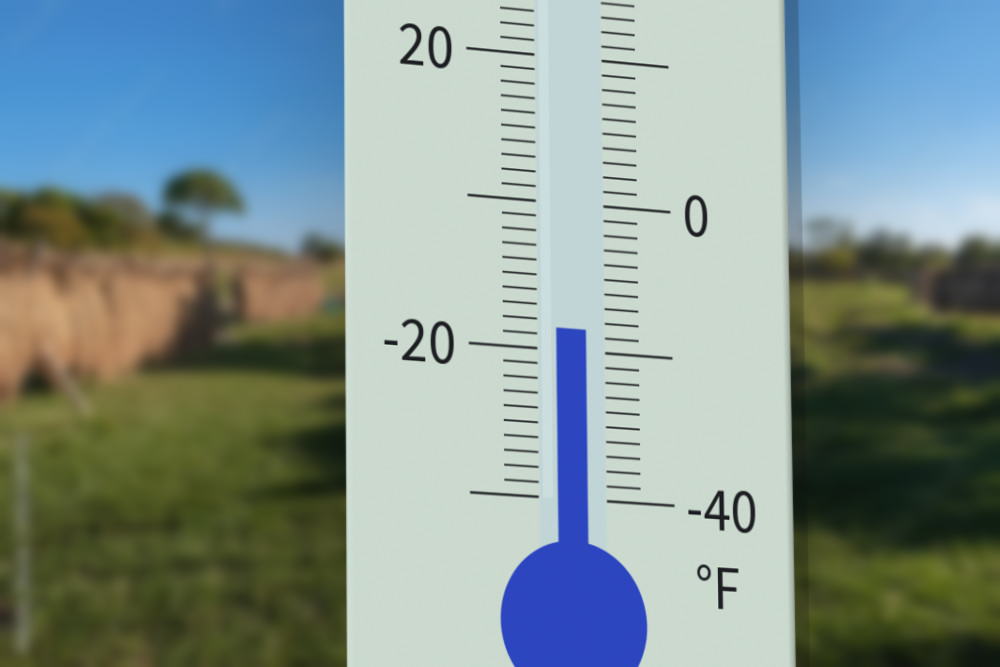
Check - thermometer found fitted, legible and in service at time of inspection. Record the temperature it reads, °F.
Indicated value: -17 °F
